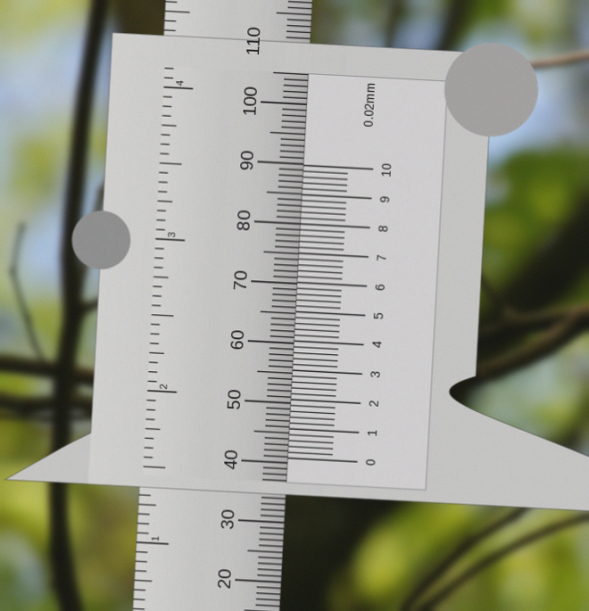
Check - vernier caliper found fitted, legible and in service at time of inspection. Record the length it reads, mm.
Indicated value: 40.8 mm
